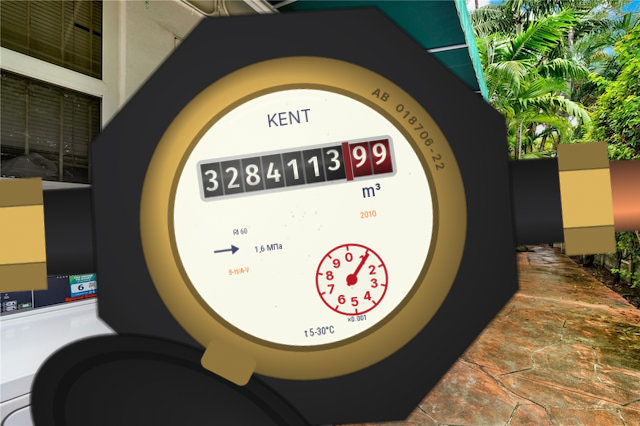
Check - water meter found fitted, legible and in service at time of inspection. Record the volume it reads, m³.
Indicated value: 3284113.991 m³
